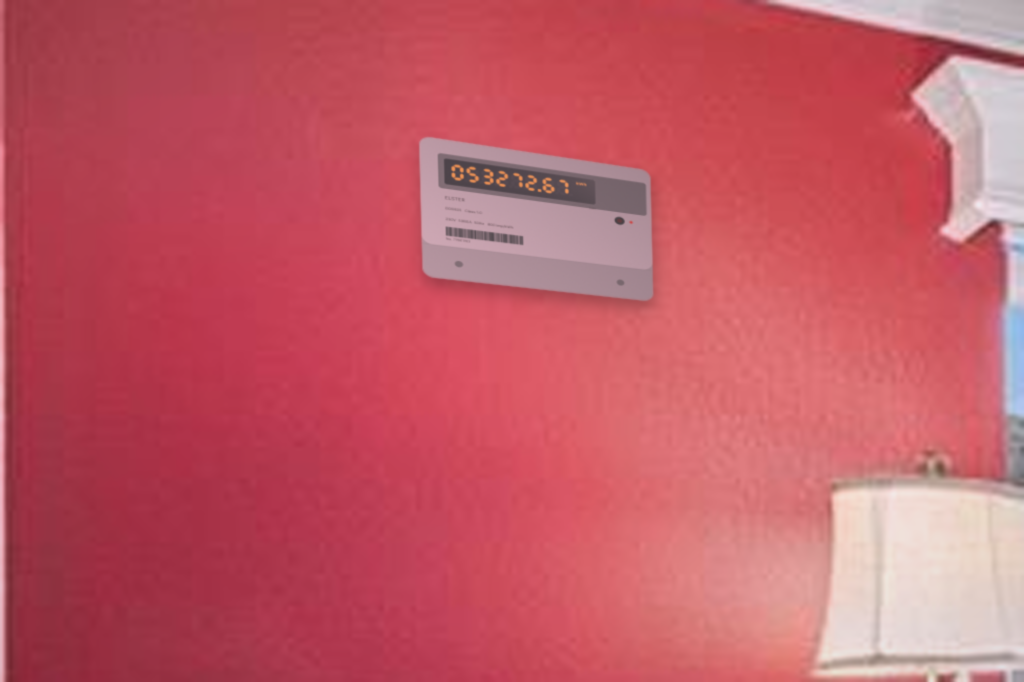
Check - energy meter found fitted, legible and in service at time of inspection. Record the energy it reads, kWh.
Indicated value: 53272.67 kWh
